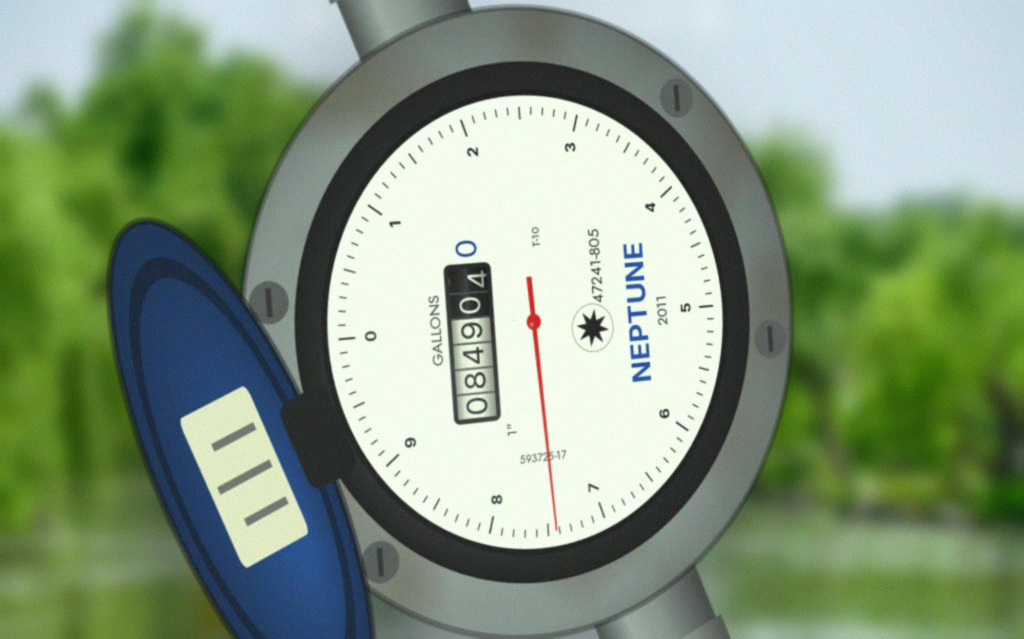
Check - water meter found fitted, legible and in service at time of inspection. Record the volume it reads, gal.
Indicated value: 849037.4 gal
